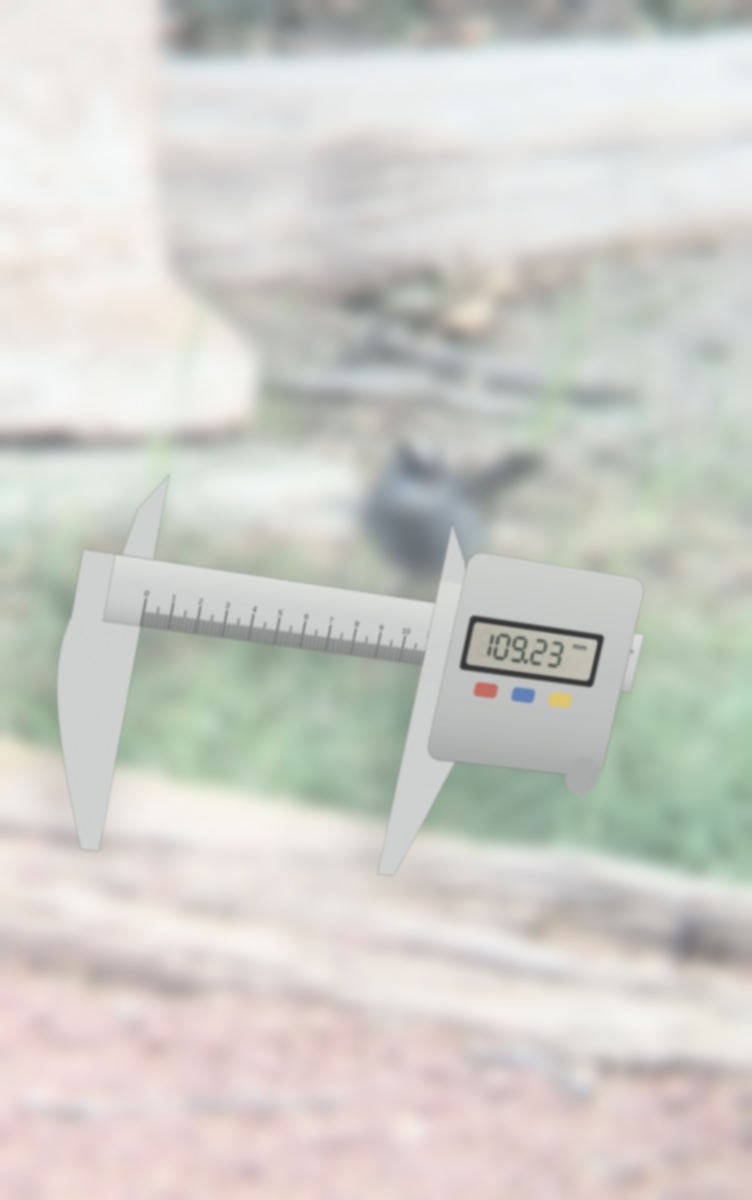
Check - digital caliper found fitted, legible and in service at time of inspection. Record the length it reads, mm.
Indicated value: 109.23 mm
